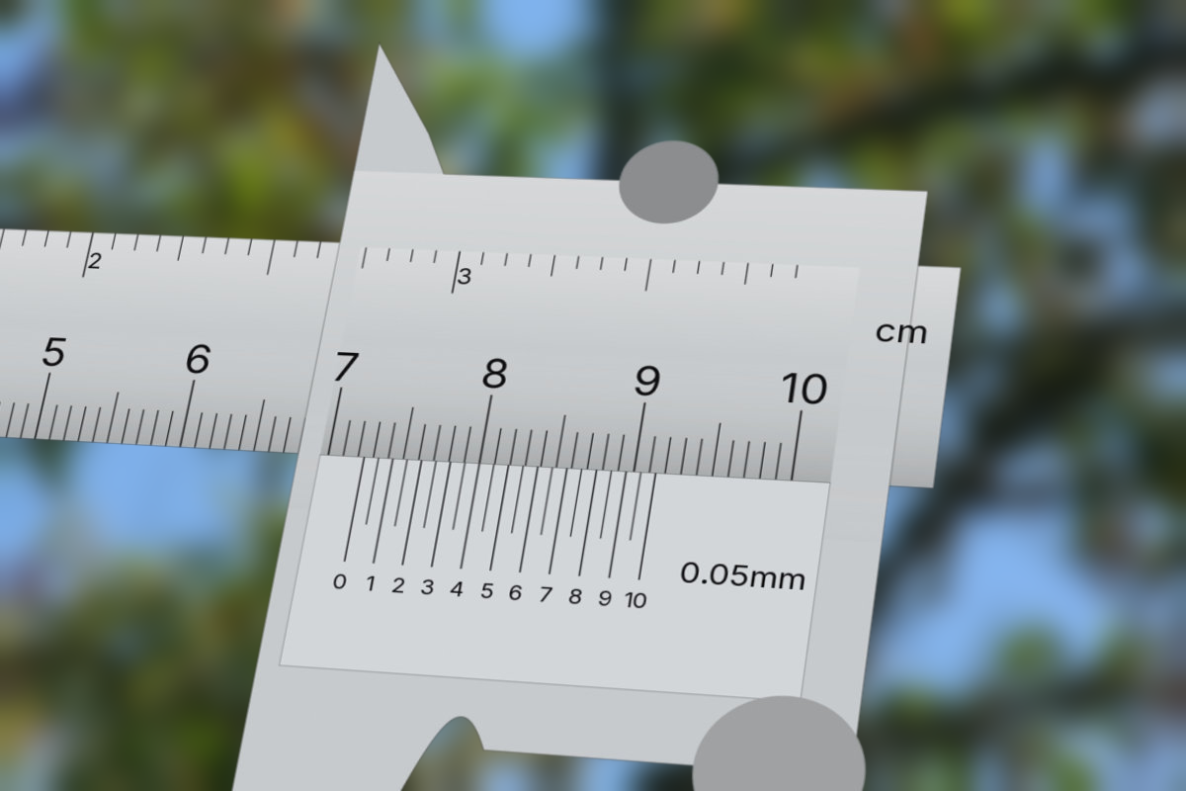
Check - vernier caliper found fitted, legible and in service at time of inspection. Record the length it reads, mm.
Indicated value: 72.4 mm
